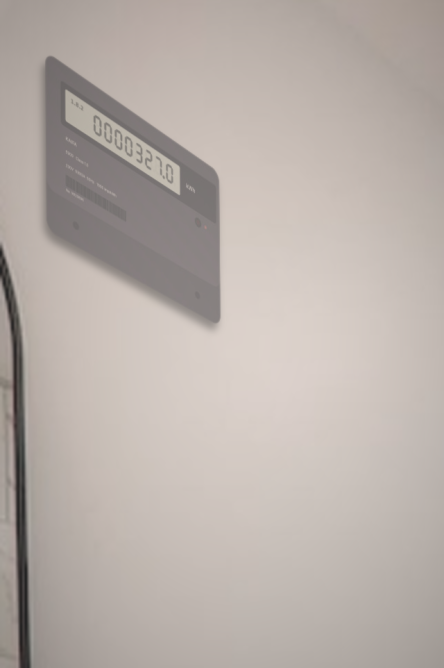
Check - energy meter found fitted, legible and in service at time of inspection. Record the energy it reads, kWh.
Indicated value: 327.0 kWh
